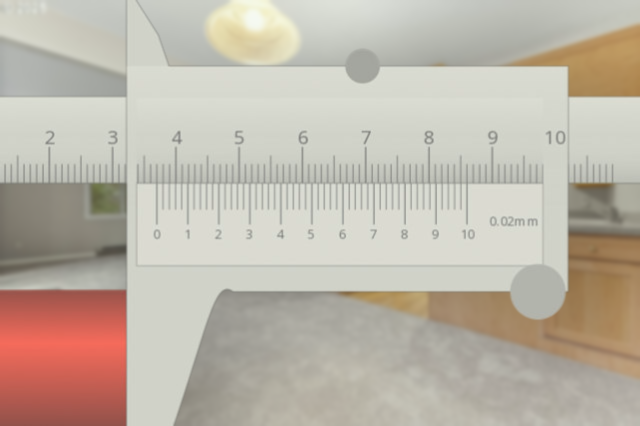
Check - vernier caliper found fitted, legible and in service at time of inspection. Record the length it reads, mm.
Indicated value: 37.0 mm
